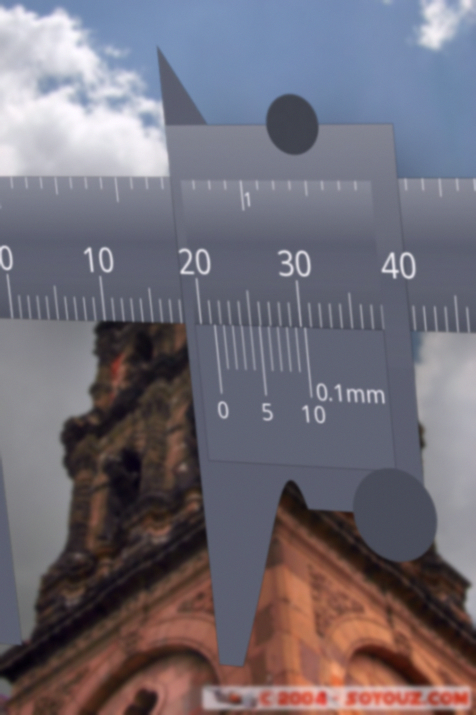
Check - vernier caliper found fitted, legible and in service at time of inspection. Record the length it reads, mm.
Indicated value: 21.4 mm
